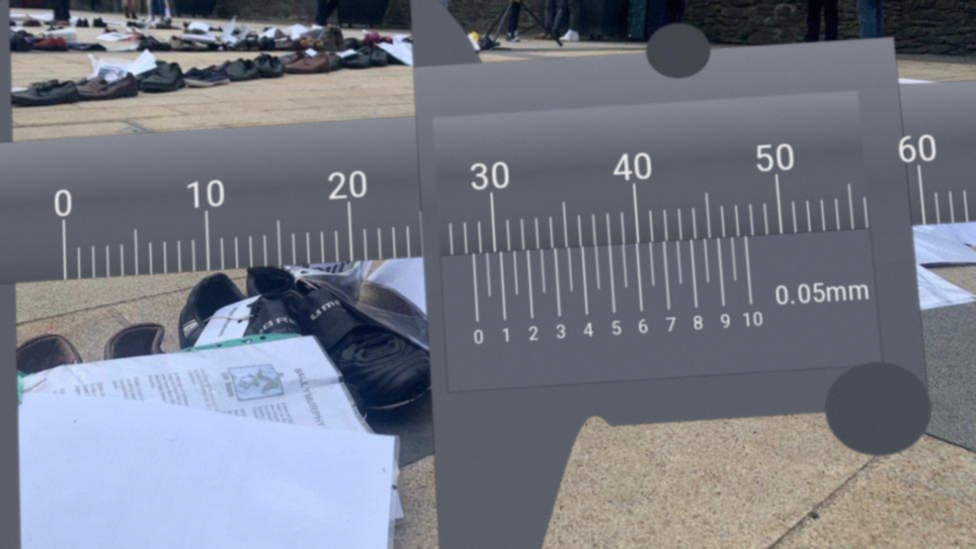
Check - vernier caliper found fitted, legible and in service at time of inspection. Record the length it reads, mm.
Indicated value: 28.5 mm
